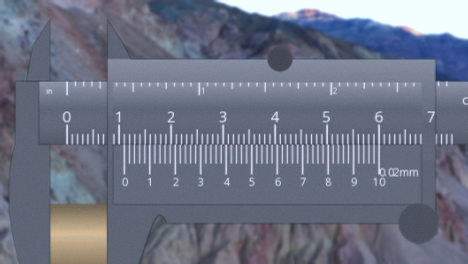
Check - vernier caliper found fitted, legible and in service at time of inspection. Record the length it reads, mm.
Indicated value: 11.0 mm
